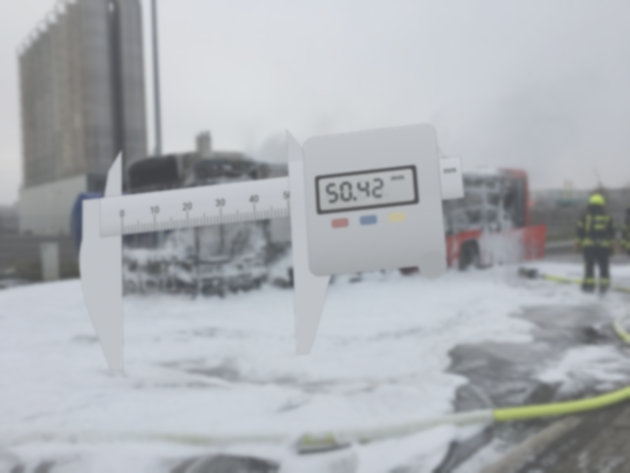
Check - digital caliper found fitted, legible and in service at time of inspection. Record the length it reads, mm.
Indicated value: 50.42 mm
